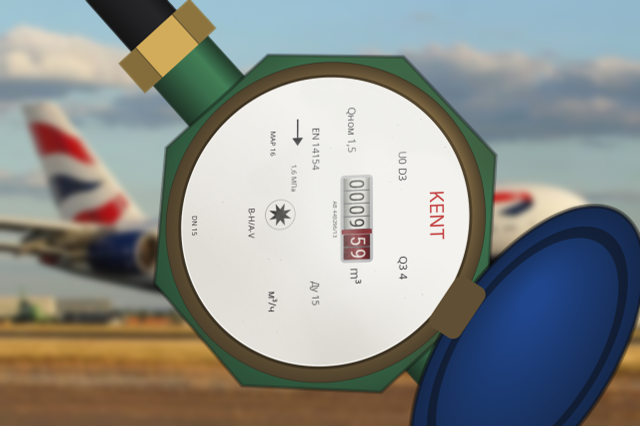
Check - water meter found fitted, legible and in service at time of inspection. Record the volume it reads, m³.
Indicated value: 9.59 m³
